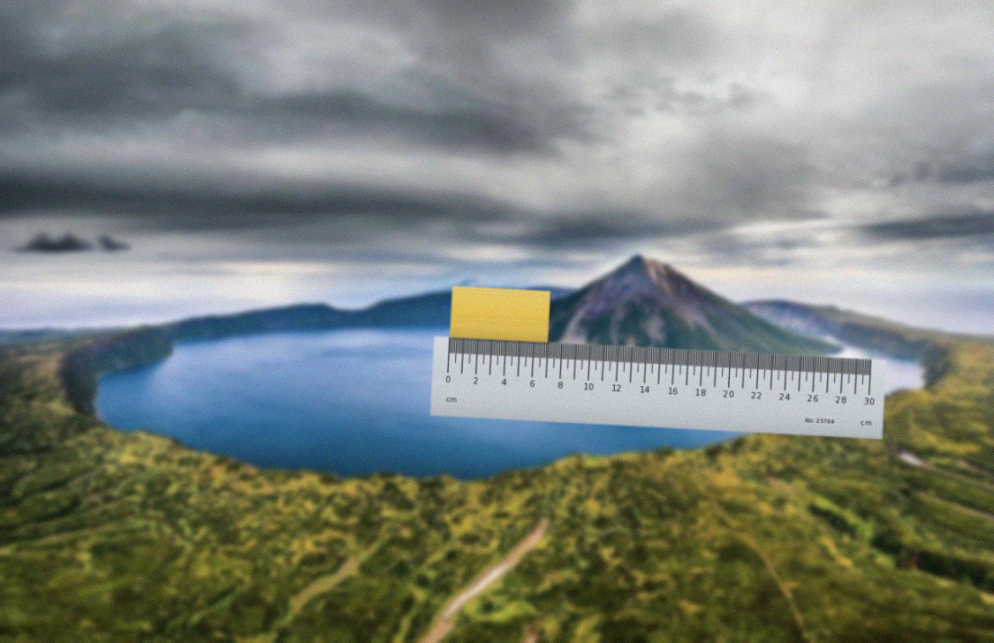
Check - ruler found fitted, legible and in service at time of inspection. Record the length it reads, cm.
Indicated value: 7 cm
